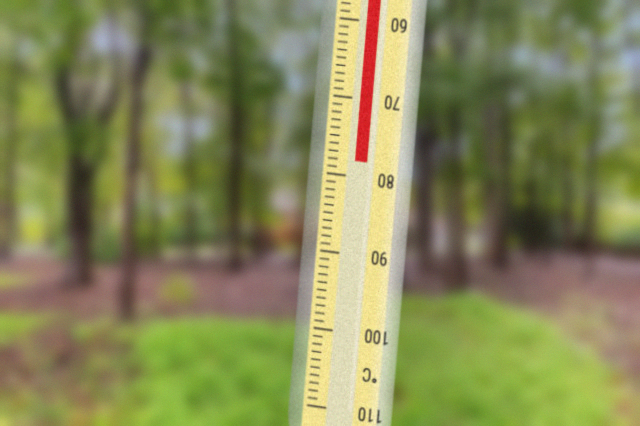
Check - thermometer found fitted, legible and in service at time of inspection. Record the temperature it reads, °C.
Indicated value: 78 °C
